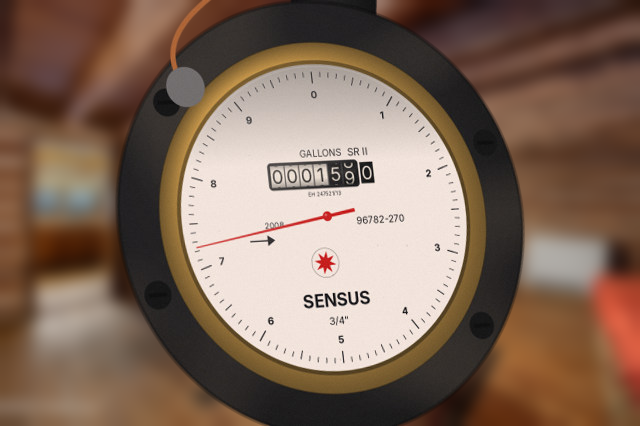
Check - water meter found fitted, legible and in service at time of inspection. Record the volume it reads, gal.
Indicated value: 1587.2 gal
